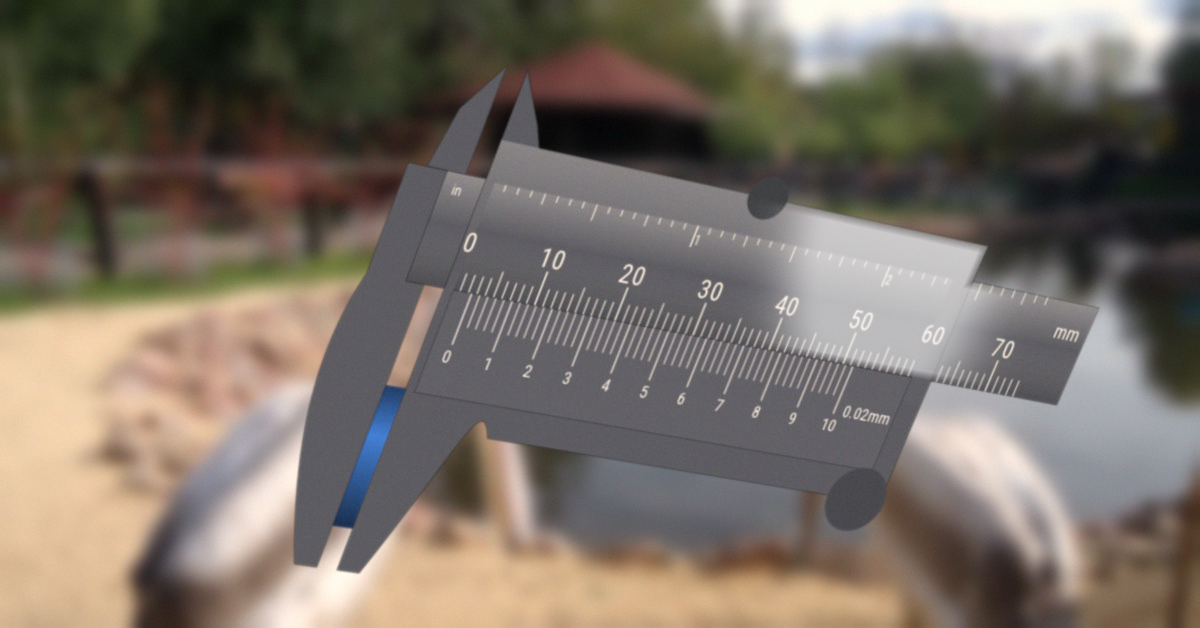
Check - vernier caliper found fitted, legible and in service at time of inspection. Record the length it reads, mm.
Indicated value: 2.4 mm
